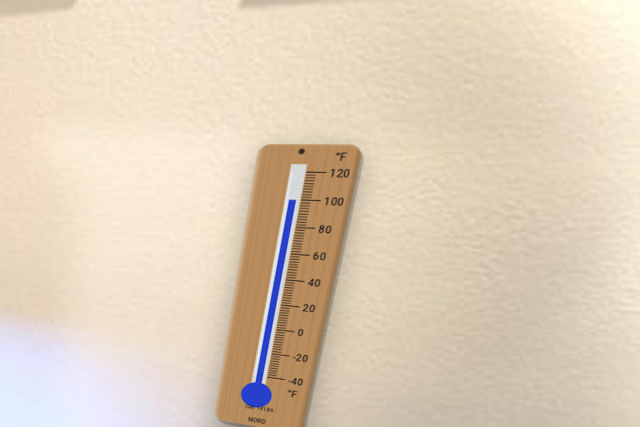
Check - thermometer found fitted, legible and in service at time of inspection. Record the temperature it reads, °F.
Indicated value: 100 °F
